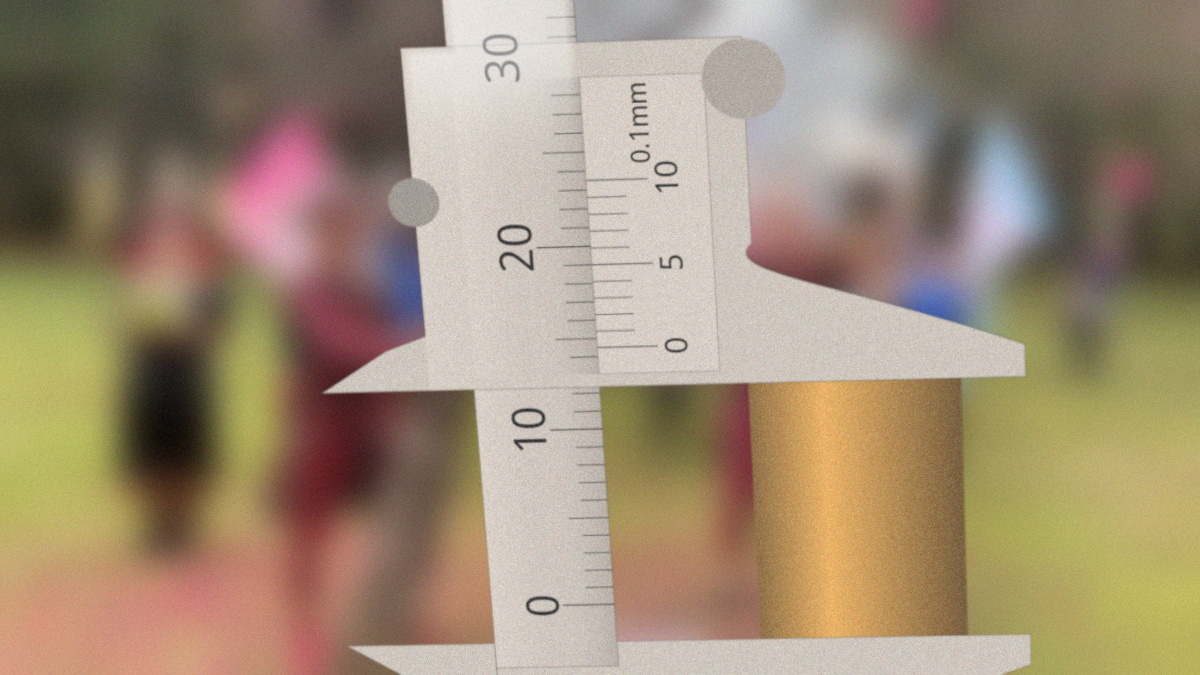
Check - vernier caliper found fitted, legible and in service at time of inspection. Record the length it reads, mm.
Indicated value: 14.5 mm
